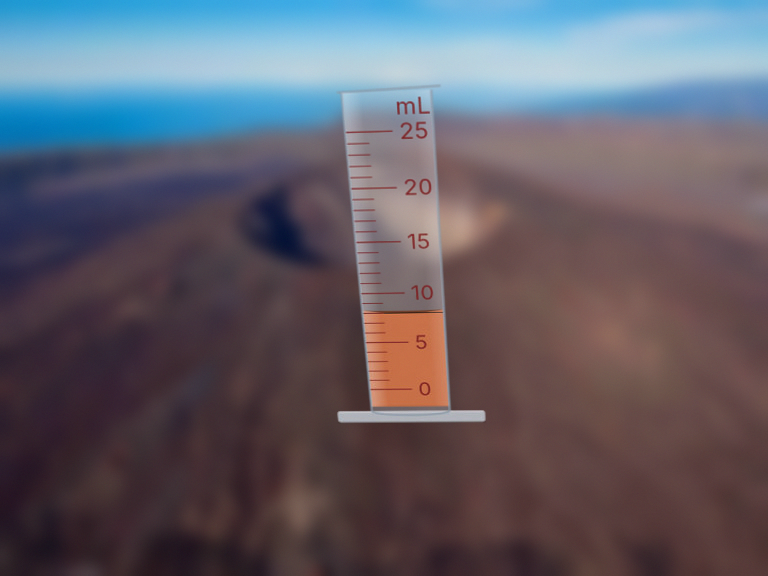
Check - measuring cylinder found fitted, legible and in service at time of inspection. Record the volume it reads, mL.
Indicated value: 8 mL
